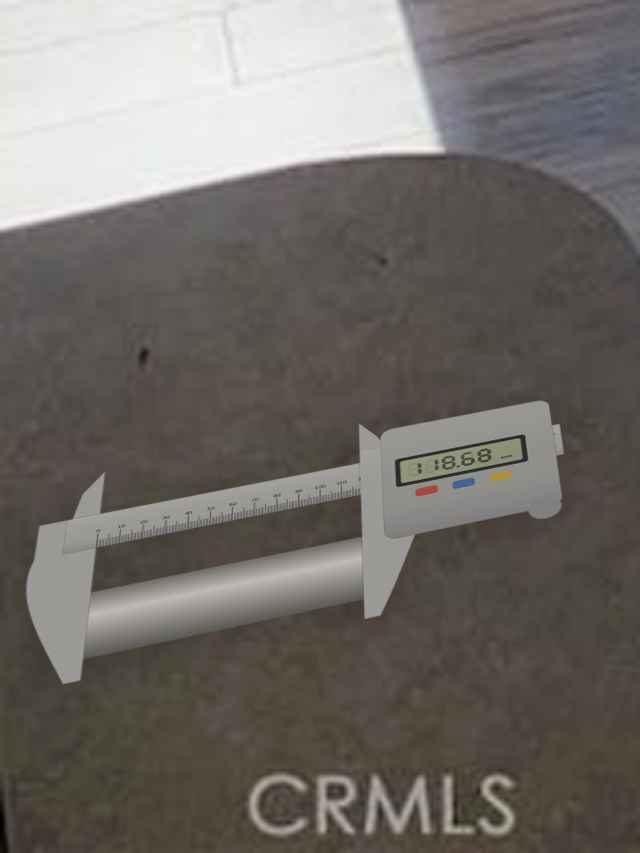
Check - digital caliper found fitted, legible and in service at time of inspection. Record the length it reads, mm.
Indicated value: 118.68 mm
